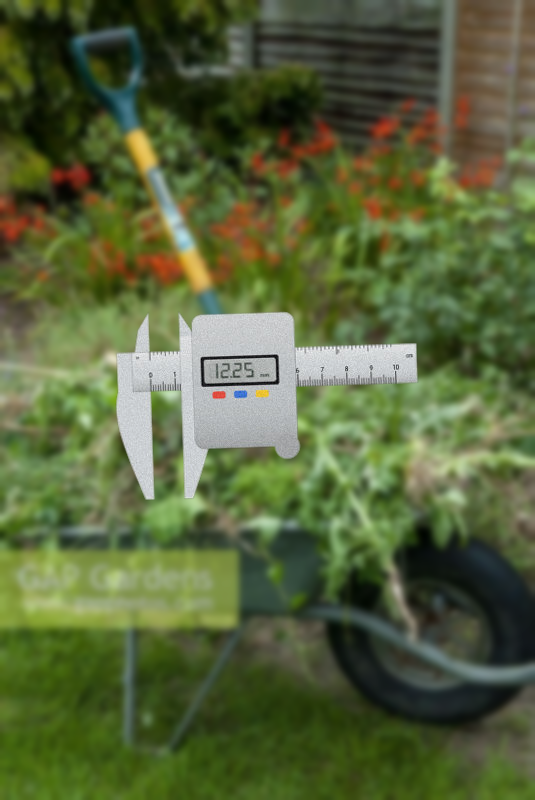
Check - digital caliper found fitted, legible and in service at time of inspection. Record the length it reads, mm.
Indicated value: 12.25 mm
